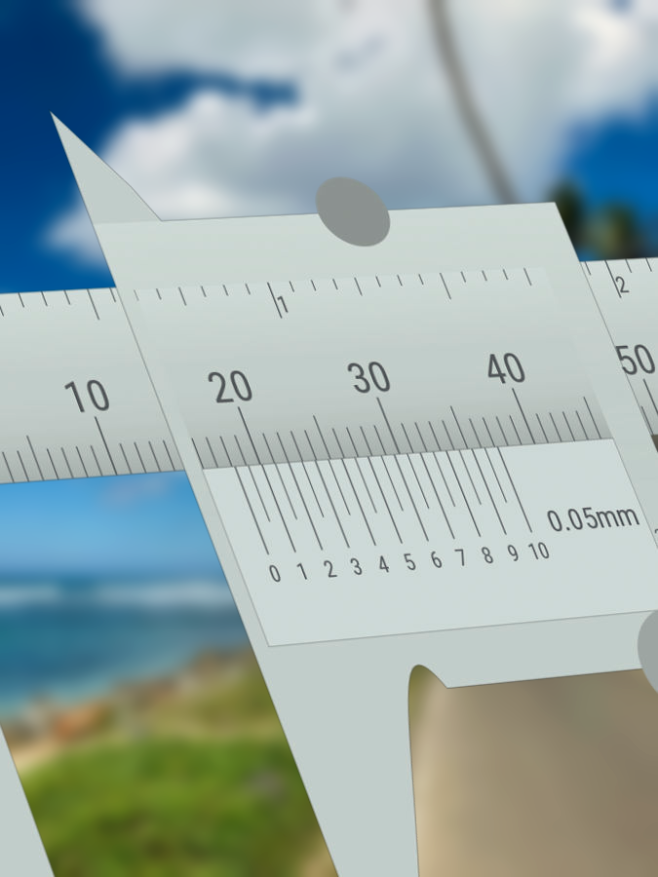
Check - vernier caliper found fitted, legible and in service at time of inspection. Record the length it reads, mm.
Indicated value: 18.2 mm
